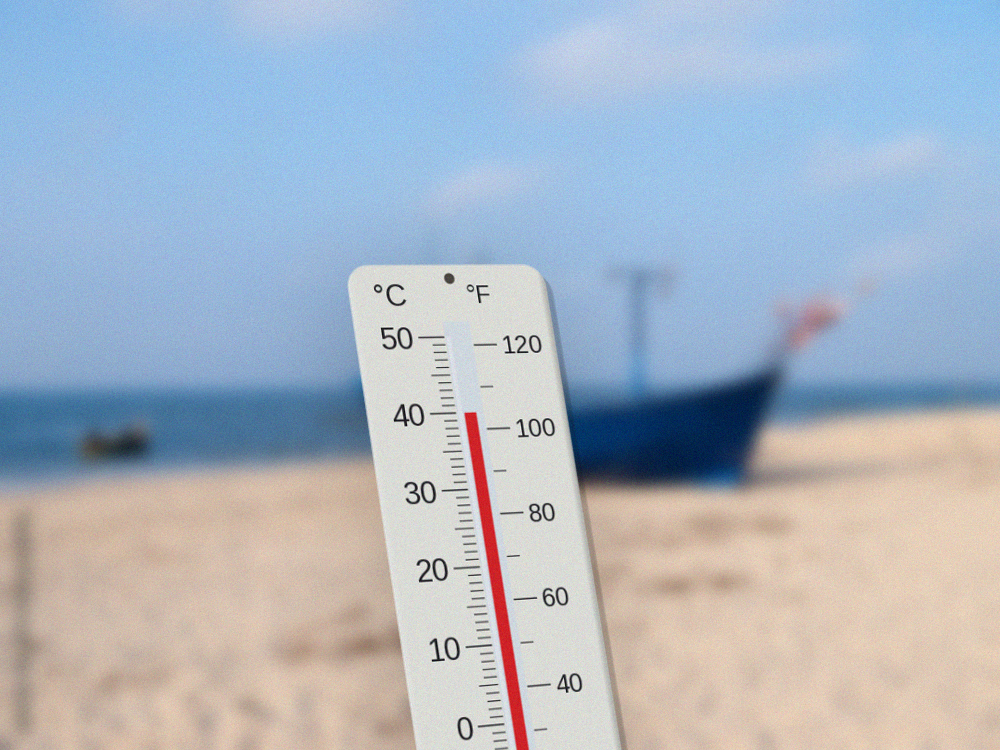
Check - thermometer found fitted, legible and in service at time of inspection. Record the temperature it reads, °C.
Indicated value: 40 °C
